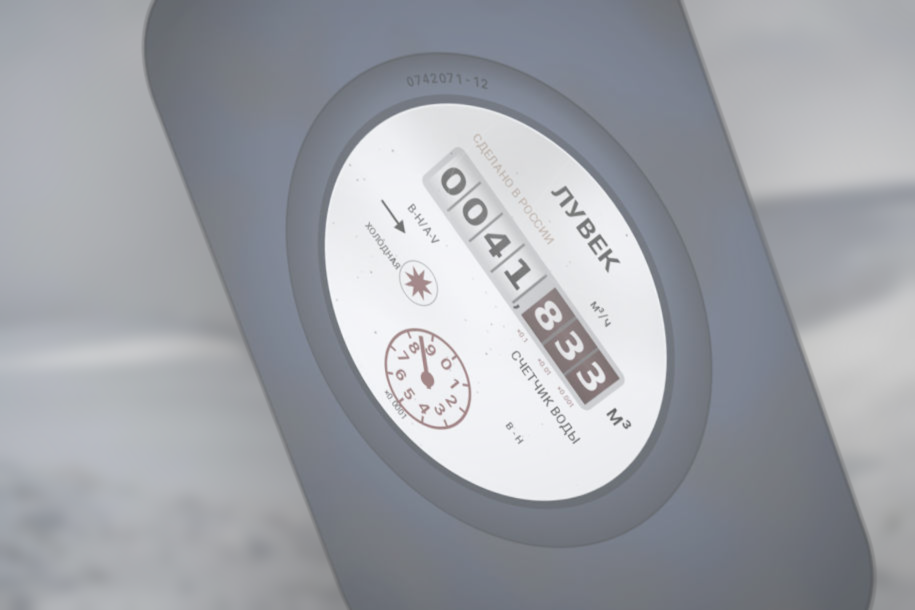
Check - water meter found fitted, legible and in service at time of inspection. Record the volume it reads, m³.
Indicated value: 41.8338 m³
